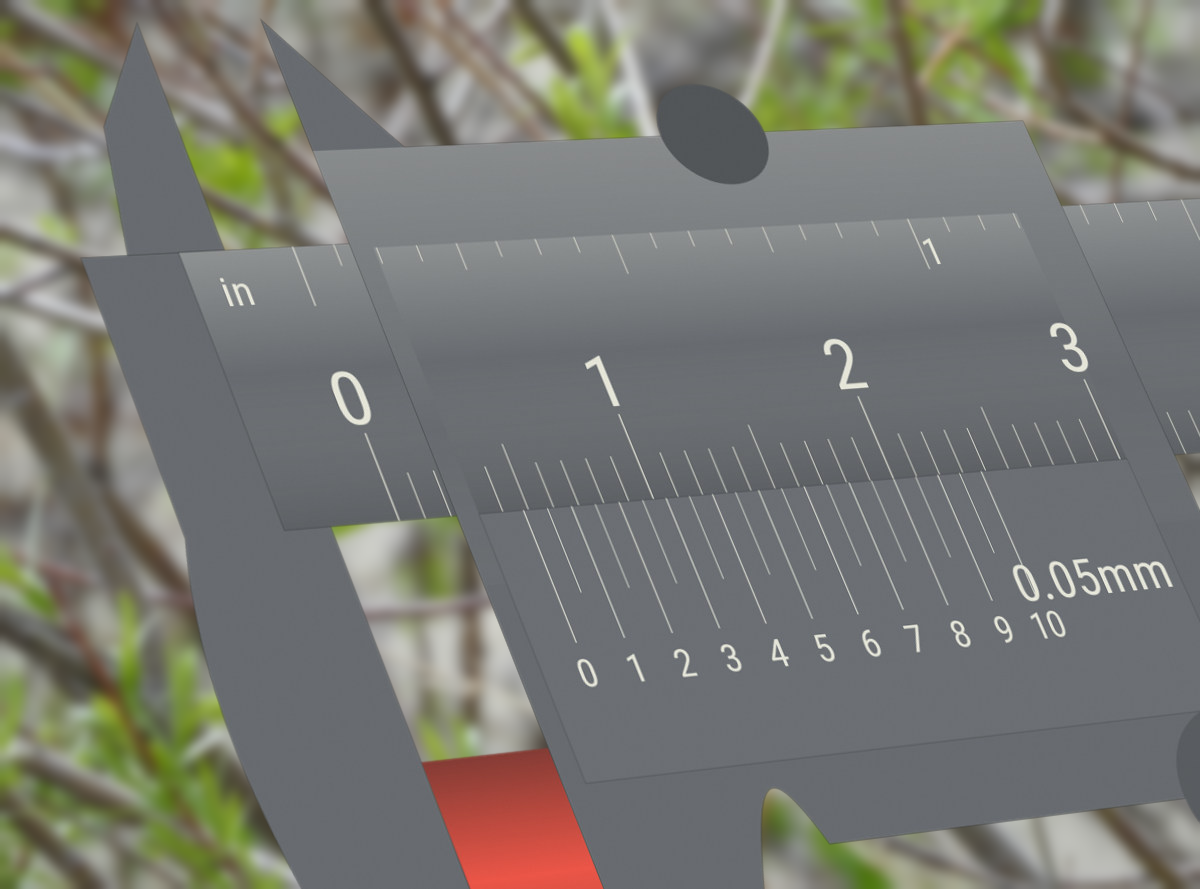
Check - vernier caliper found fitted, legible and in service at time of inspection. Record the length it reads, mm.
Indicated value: 4.8 mm
